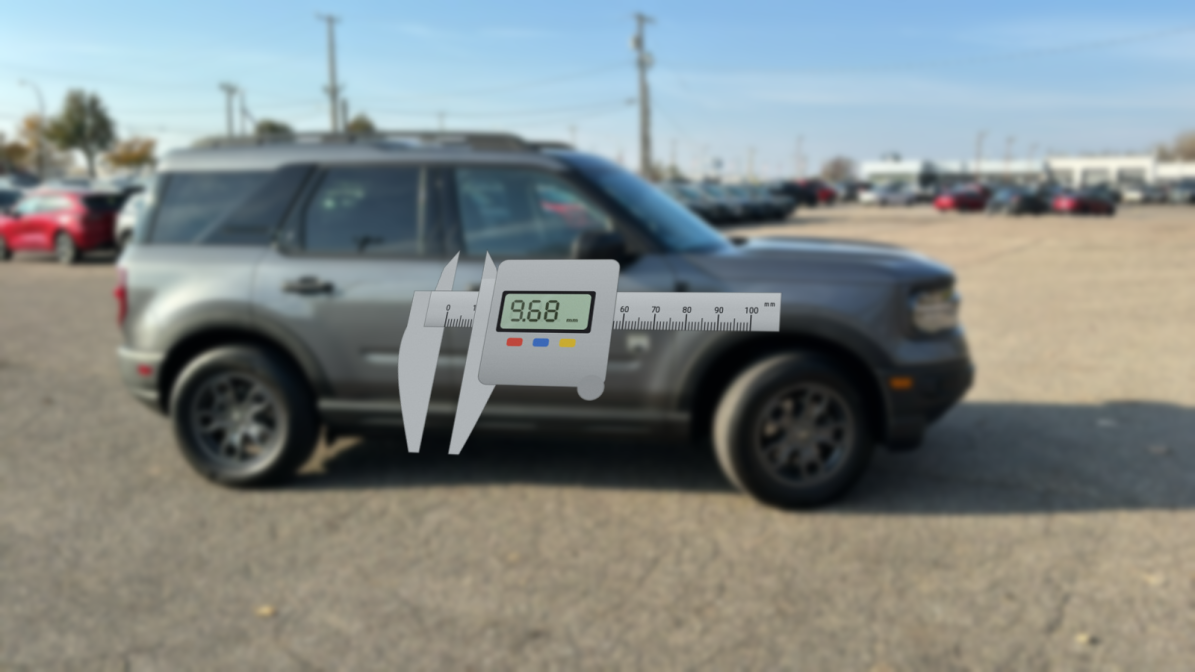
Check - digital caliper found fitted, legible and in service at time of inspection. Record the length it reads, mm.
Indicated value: 9.68 mm
